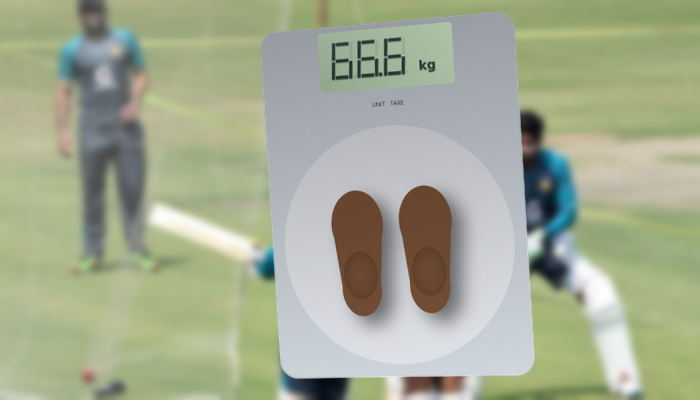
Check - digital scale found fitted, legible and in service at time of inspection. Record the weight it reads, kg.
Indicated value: 66.6 kg
